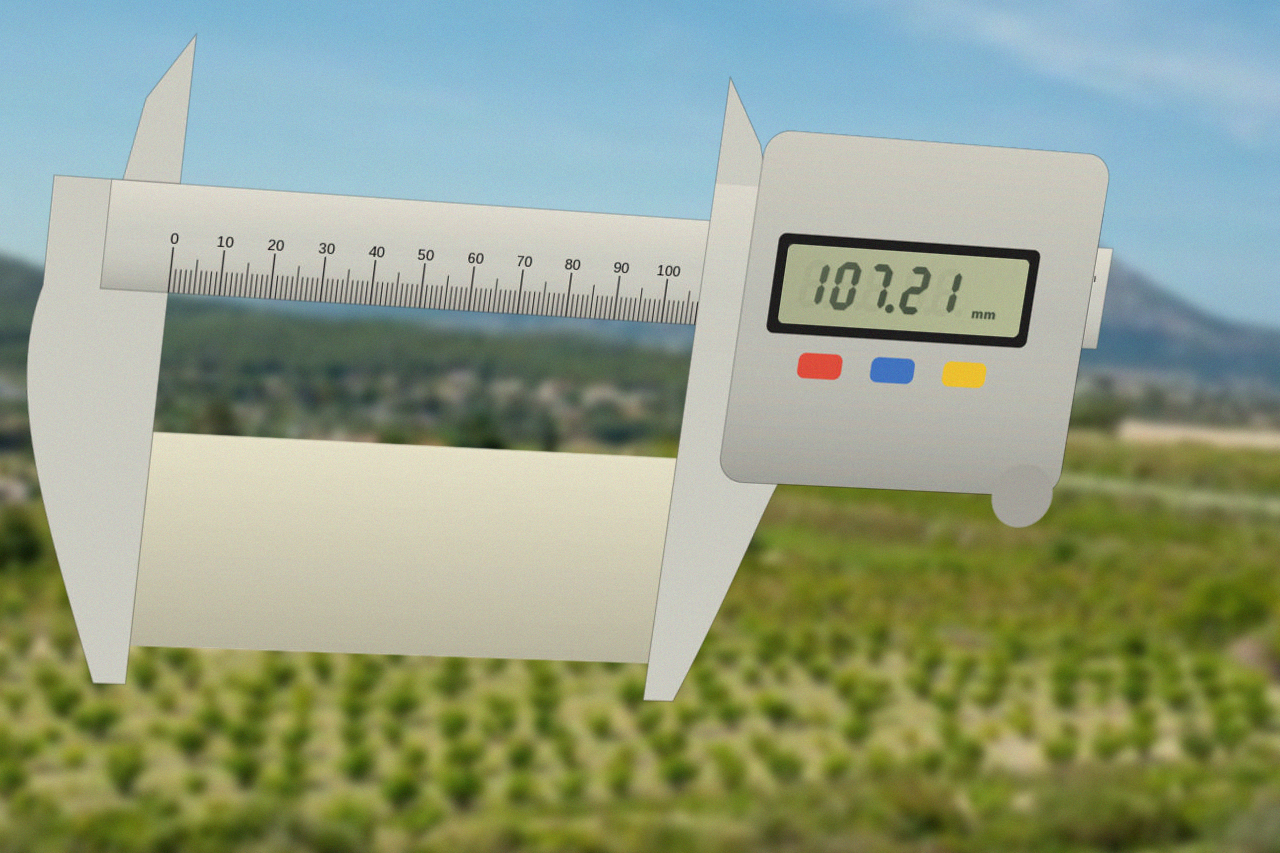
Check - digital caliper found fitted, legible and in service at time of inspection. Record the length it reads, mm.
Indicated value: 107.21 mm
